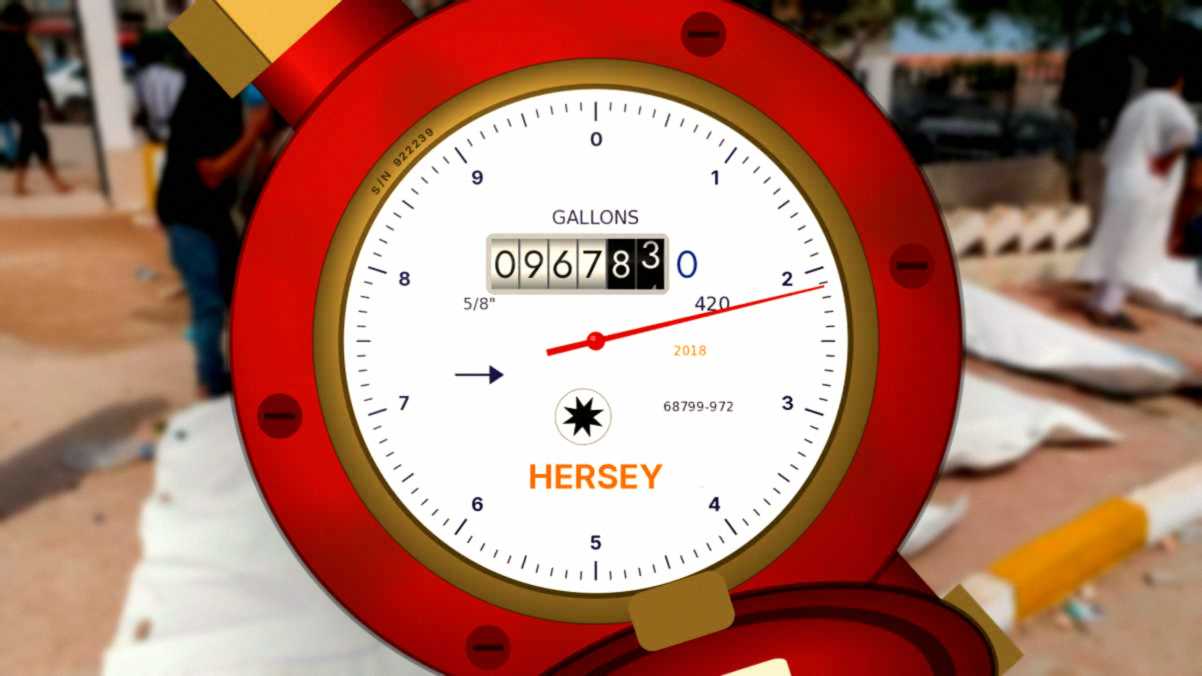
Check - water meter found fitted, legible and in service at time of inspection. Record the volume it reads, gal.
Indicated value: 967832.1 gal
